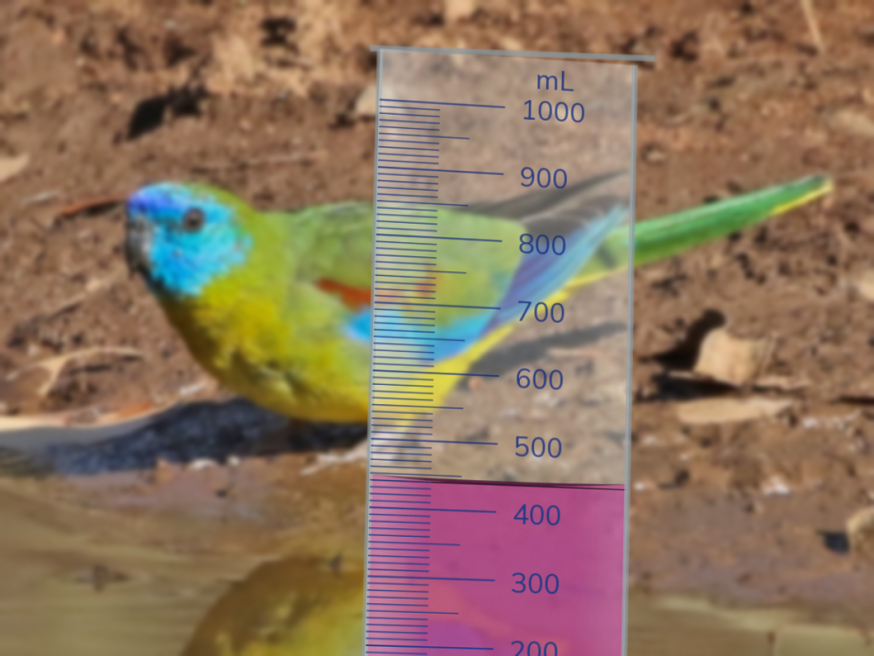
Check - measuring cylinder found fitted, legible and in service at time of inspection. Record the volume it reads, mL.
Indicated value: 440 mL
